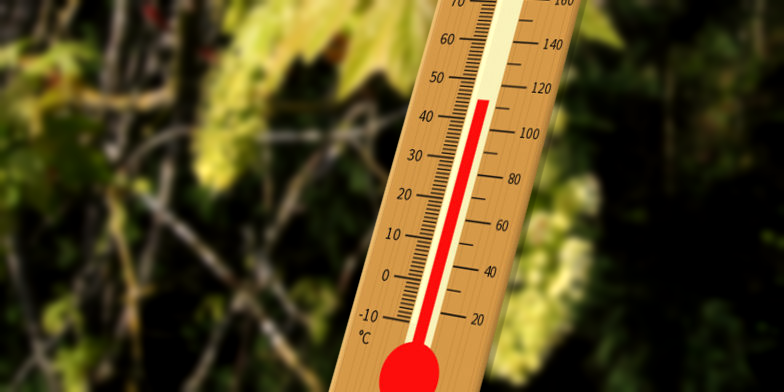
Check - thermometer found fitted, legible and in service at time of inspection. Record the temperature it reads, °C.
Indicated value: 45 °C
